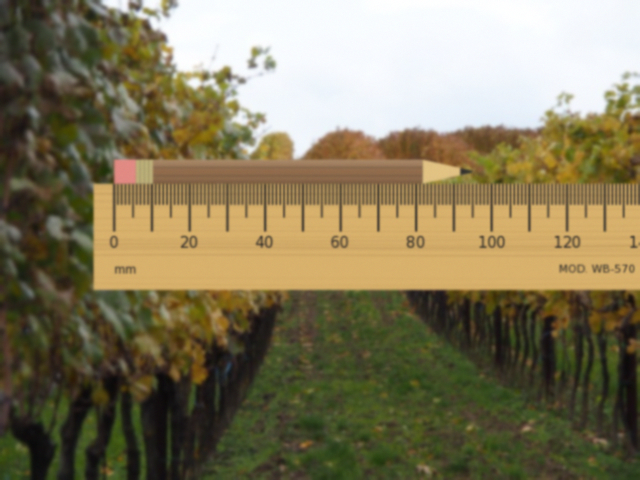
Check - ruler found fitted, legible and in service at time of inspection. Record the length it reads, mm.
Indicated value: 95 mm
